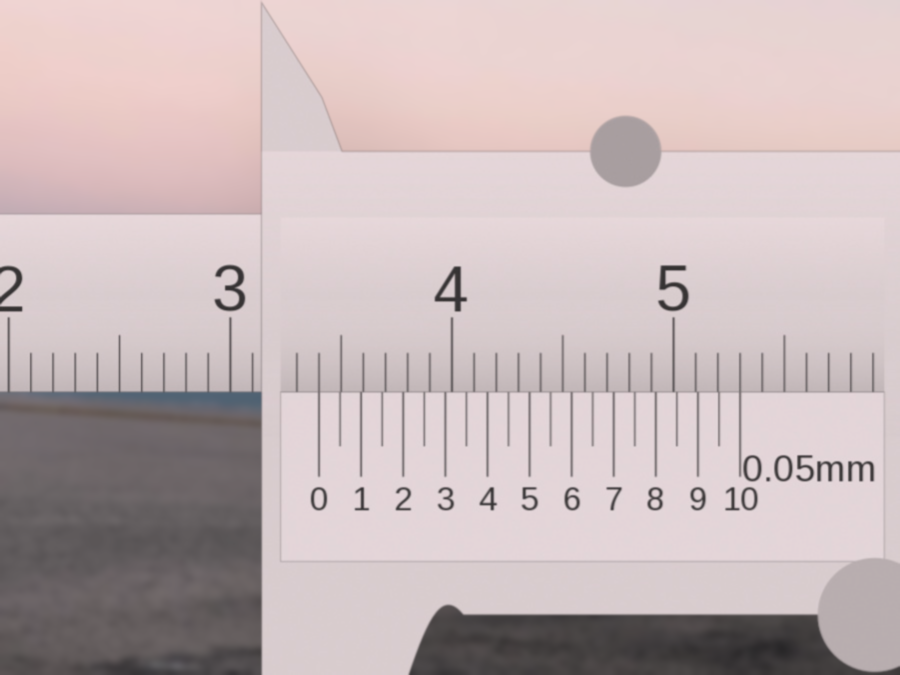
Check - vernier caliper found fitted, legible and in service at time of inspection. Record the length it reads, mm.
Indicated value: 34.0 mm
